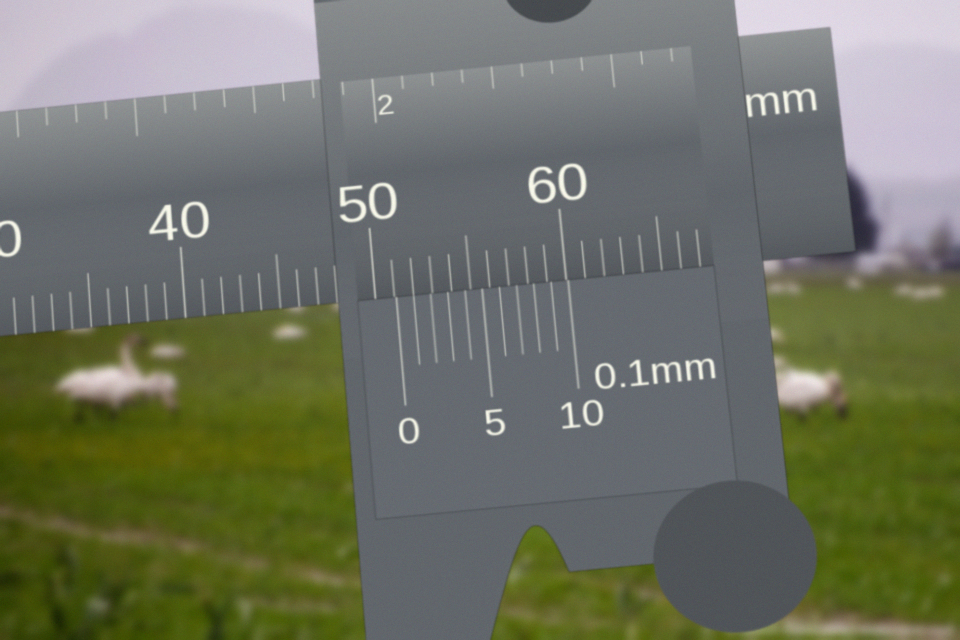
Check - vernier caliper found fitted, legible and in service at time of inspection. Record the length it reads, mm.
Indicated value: 51.1 mm
